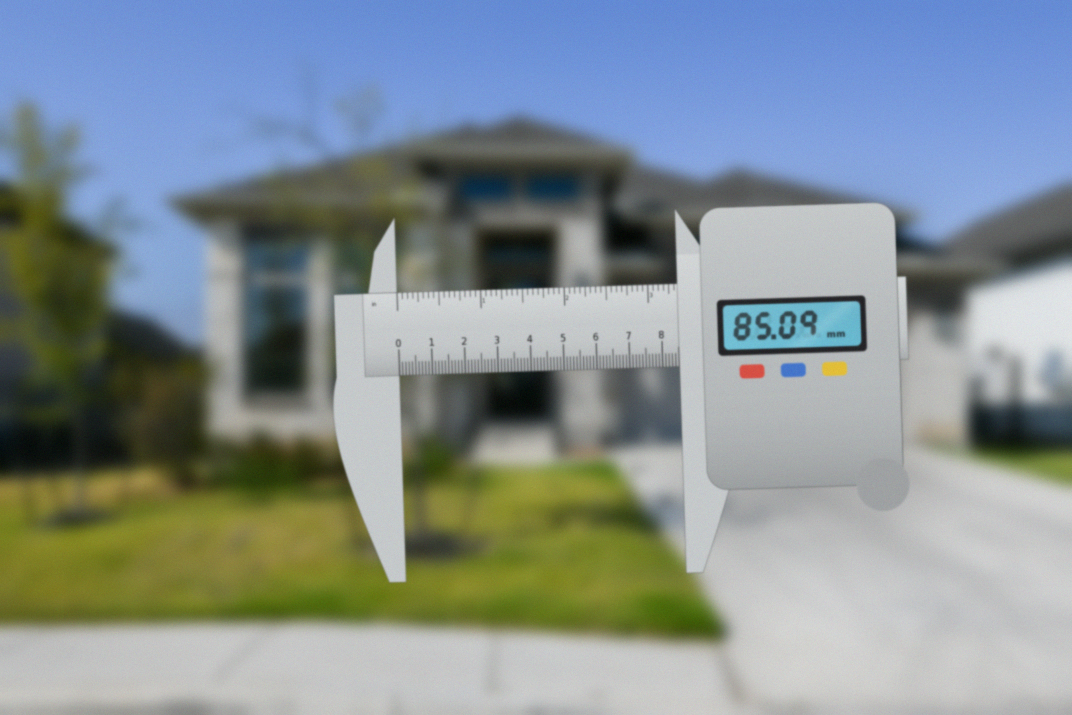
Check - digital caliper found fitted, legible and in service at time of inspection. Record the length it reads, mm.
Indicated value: 85.09 mm
